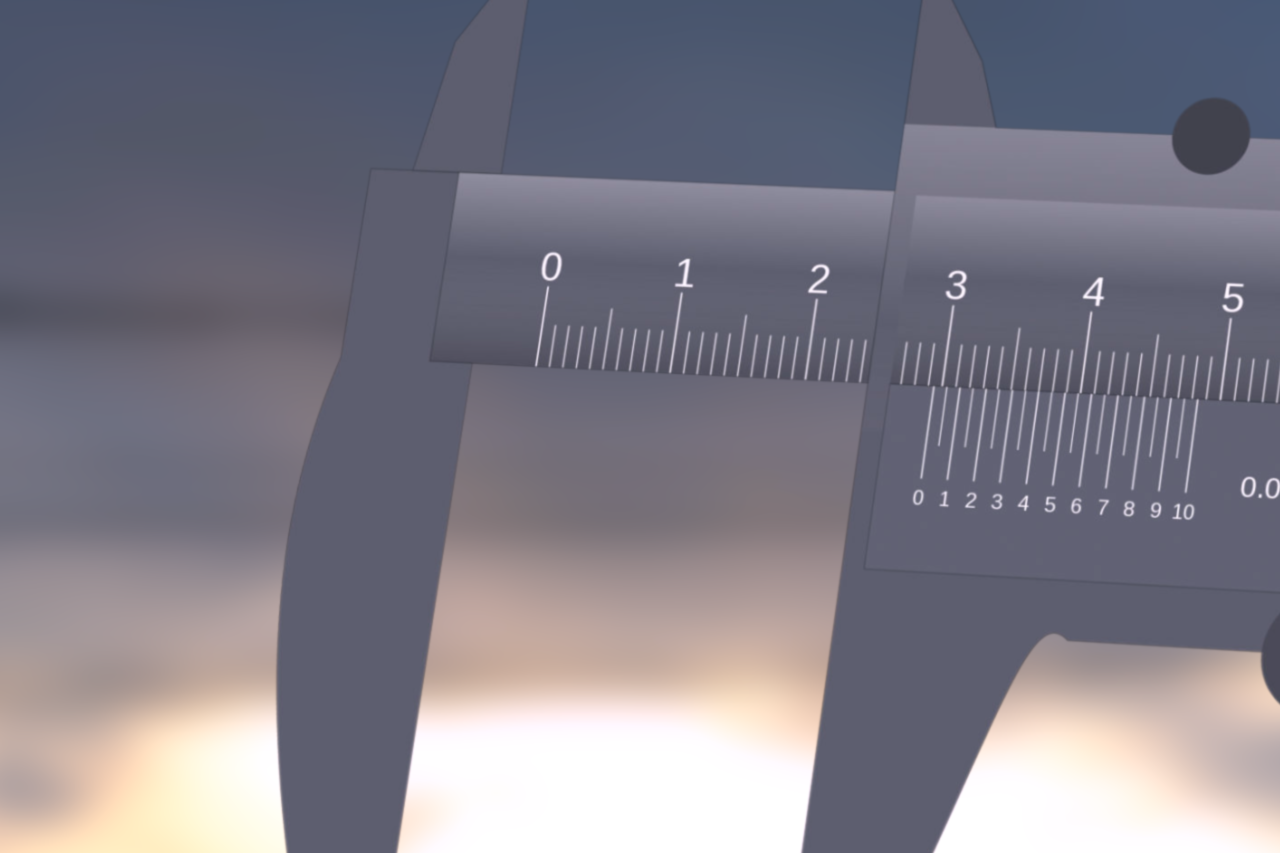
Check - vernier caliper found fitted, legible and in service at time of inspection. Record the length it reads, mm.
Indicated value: 29.4 mm
